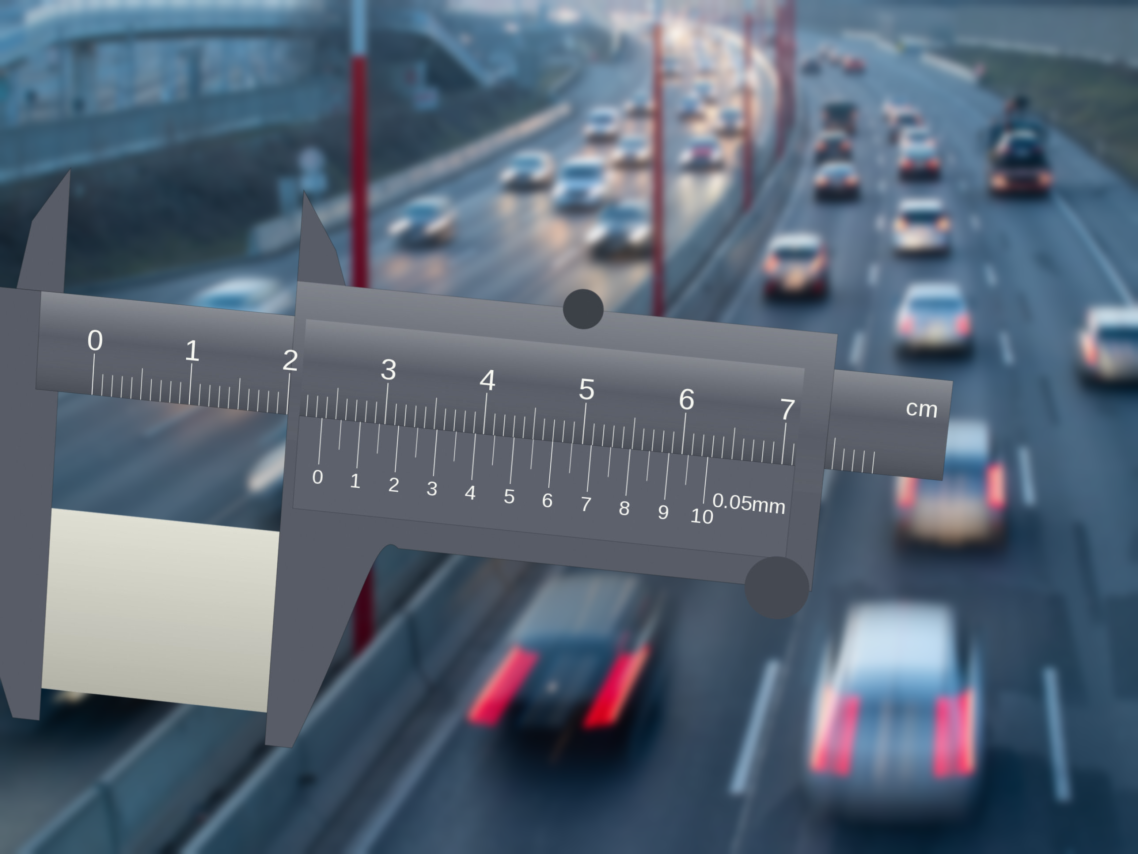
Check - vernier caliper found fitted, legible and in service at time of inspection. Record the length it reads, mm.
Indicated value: 23.6 mm
